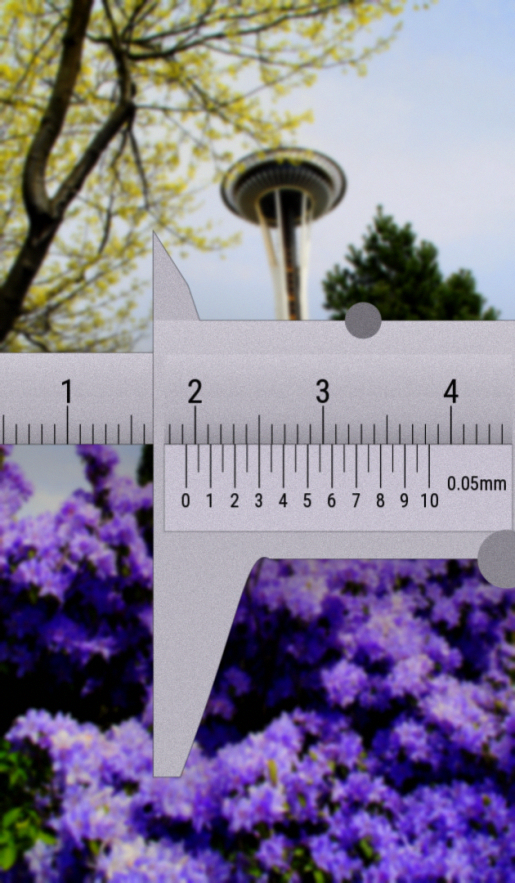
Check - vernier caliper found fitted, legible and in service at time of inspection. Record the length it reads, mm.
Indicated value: 19.3 mm
